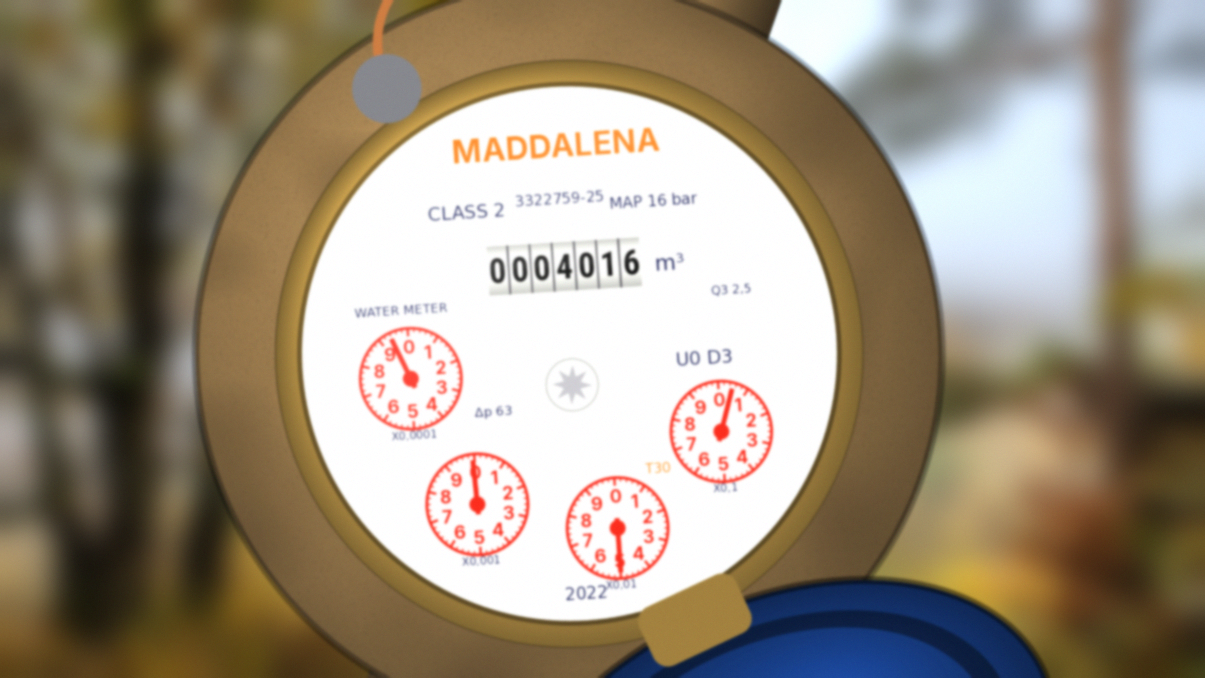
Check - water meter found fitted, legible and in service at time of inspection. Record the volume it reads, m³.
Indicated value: 4016.0499 m³
